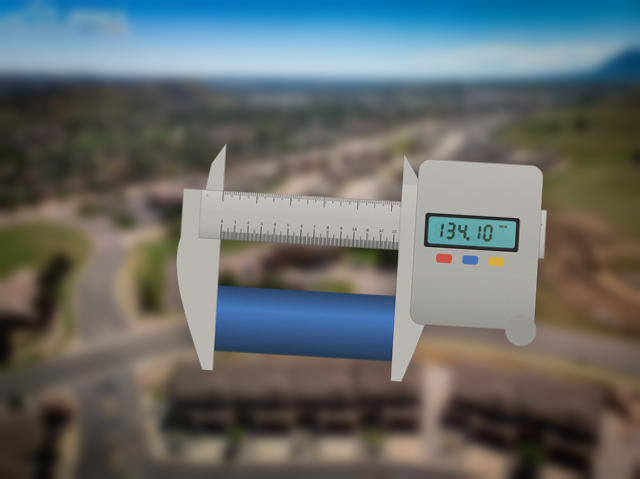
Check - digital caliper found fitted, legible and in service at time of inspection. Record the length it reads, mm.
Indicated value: 134.10 mm
